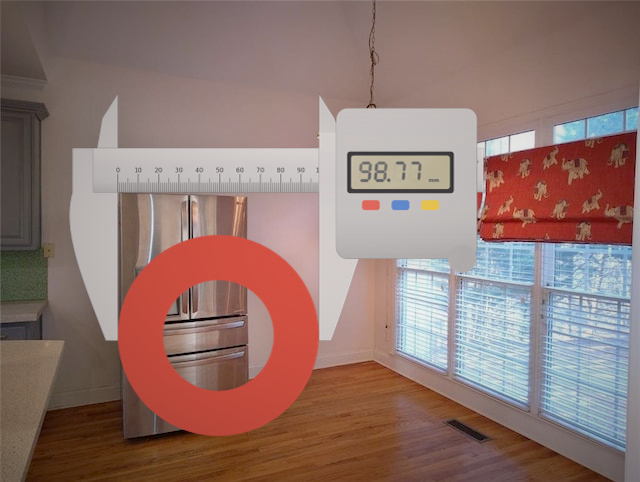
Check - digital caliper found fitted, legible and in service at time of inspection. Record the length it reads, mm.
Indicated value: 98.77 mm
